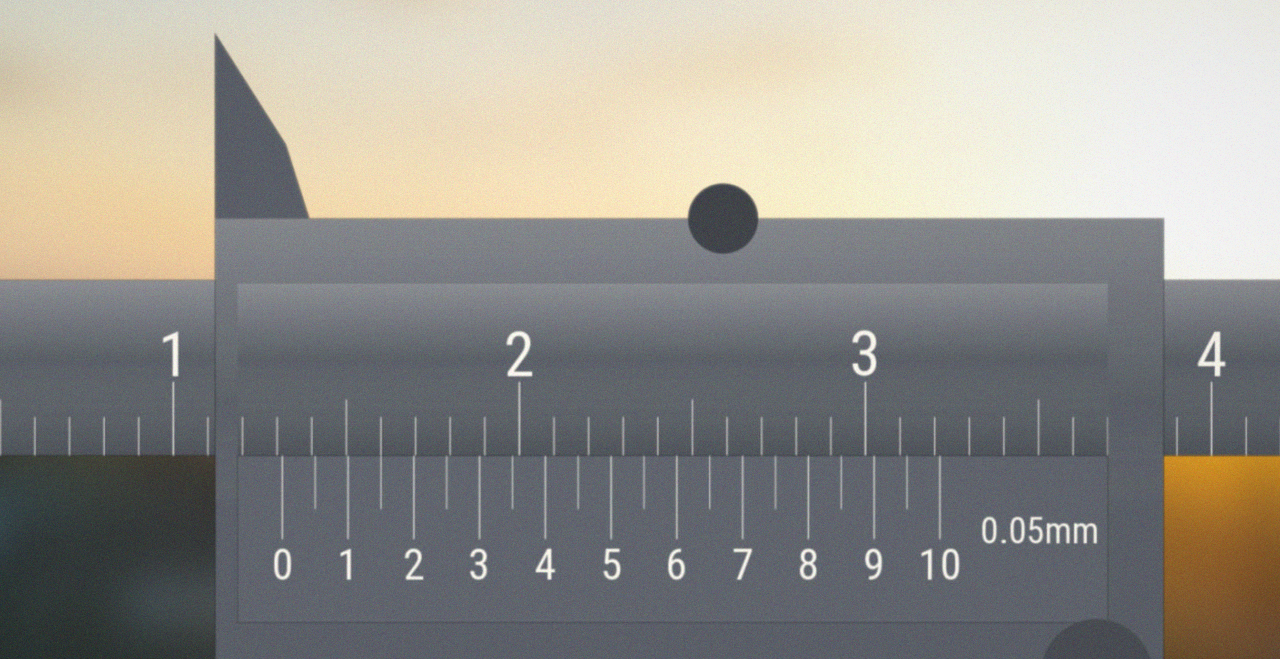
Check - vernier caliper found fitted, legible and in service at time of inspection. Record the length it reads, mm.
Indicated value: 13.15 mm
